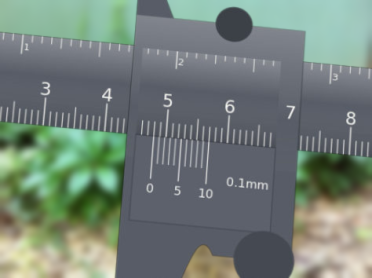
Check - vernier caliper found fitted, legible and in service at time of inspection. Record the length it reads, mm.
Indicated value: 48.0 mm
